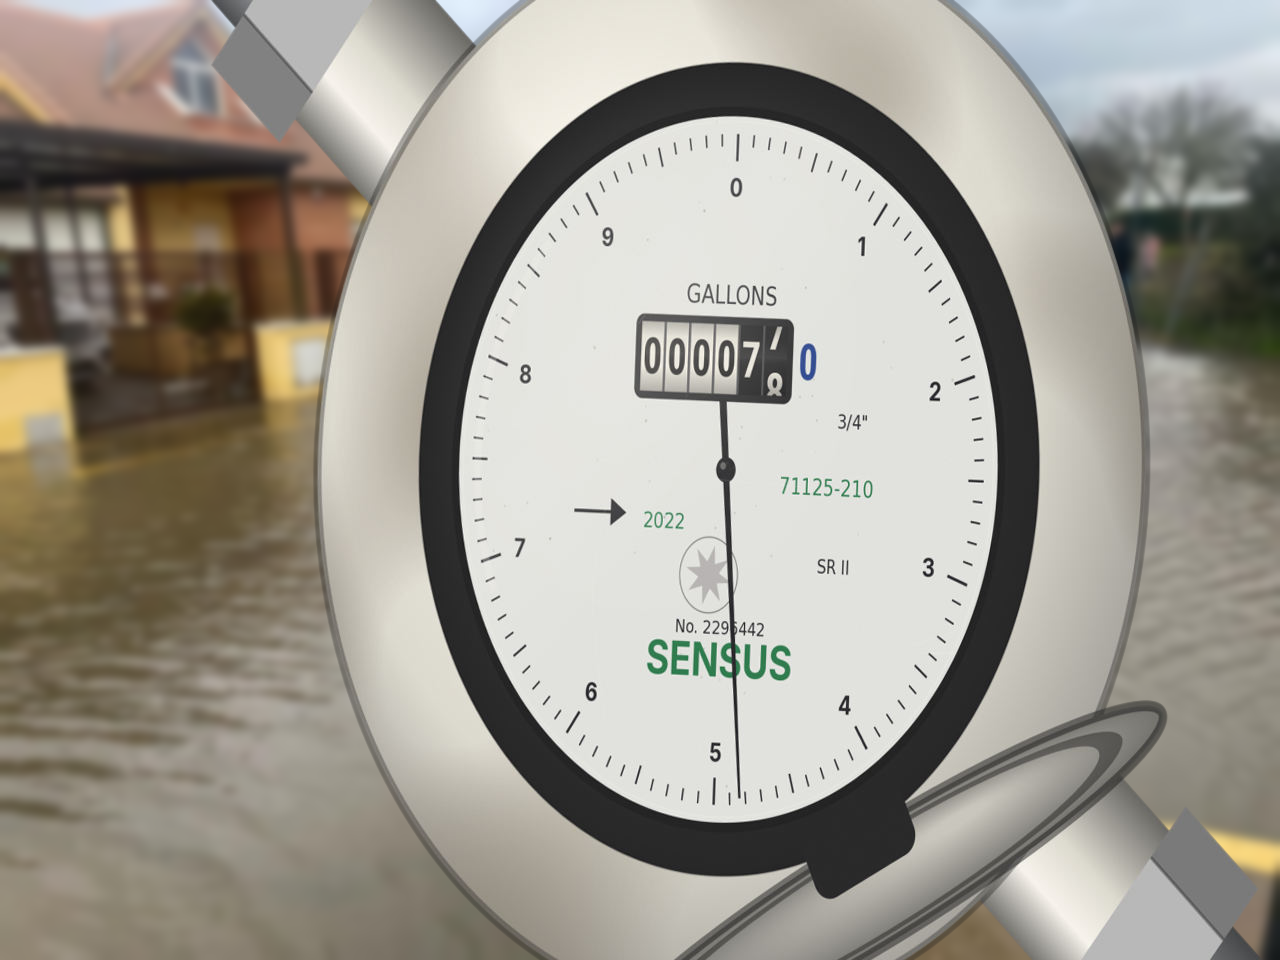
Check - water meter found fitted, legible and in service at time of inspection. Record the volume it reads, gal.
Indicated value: 774.8 gal
